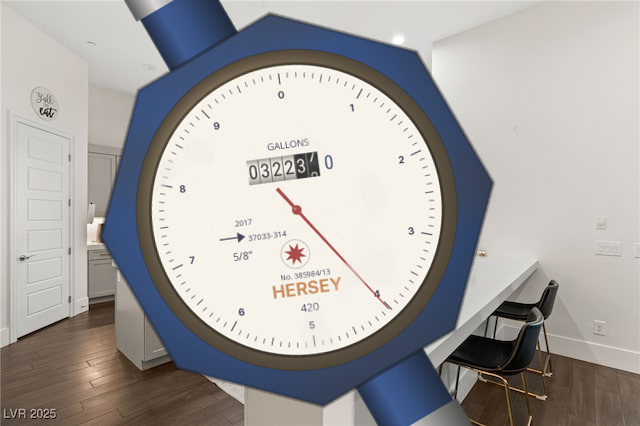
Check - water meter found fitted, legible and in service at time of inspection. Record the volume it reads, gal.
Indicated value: 322374.0 gal
